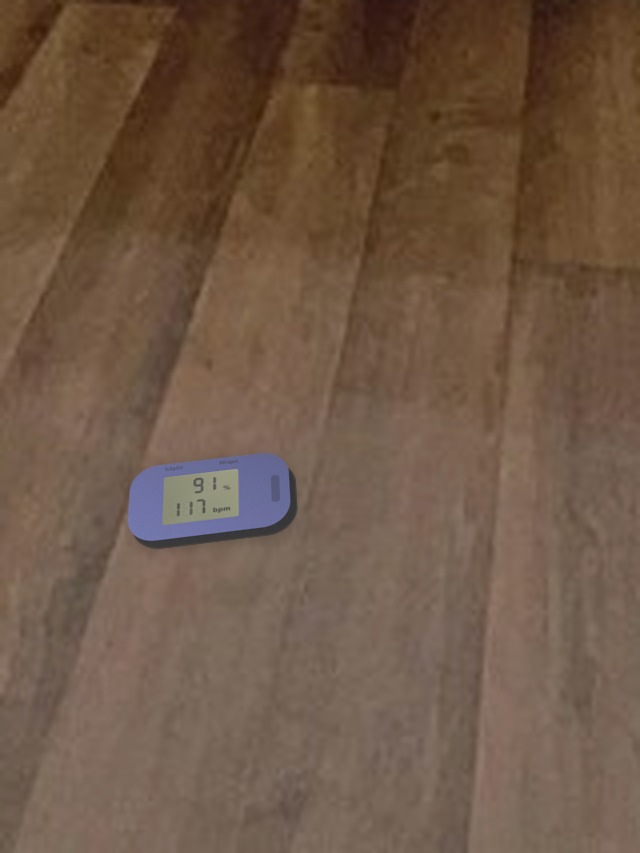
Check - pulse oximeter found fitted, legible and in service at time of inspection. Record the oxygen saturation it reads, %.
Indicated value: 91 %
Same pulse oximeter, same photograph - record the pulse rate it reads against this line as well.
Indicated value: 117 bpm
